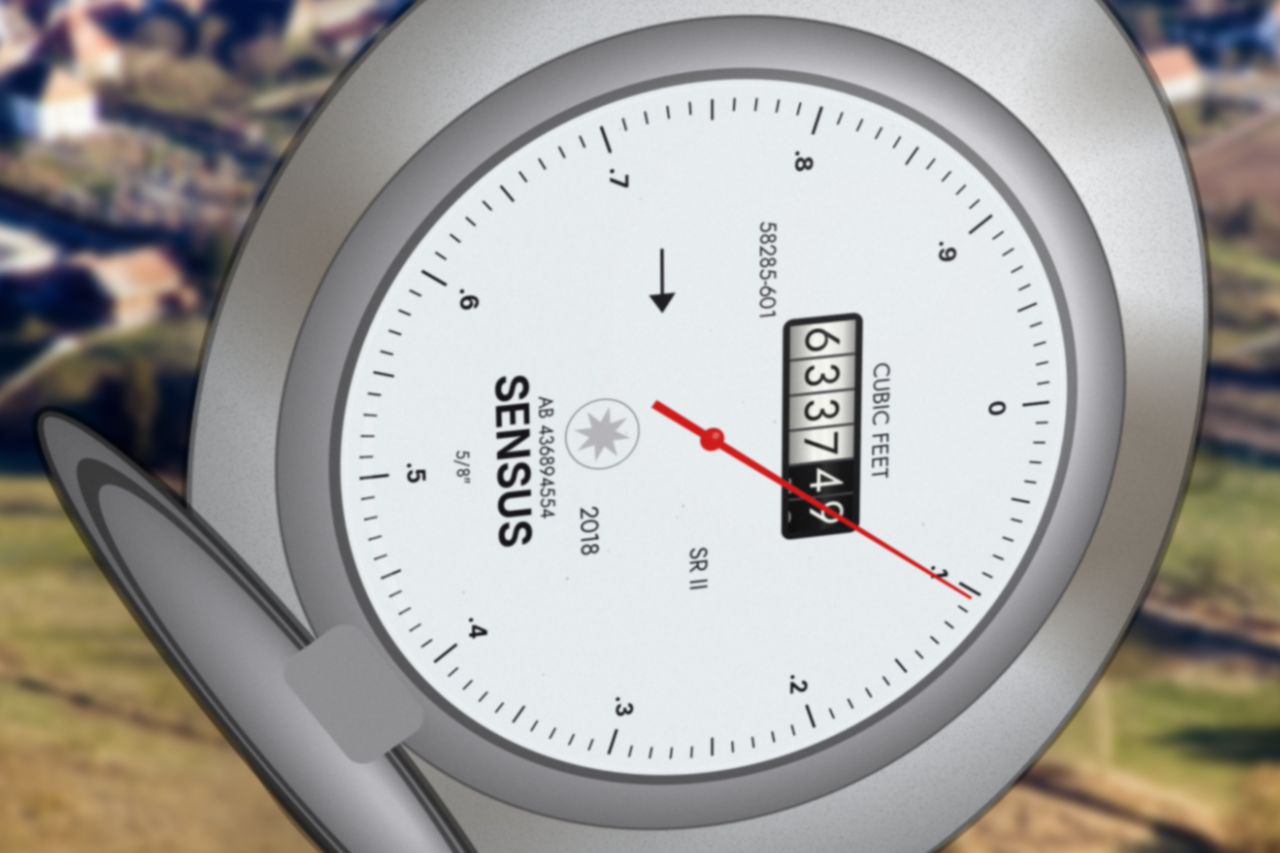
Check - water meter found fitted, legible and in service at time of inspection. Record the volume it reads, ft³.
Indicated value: 633749.10 ft³
